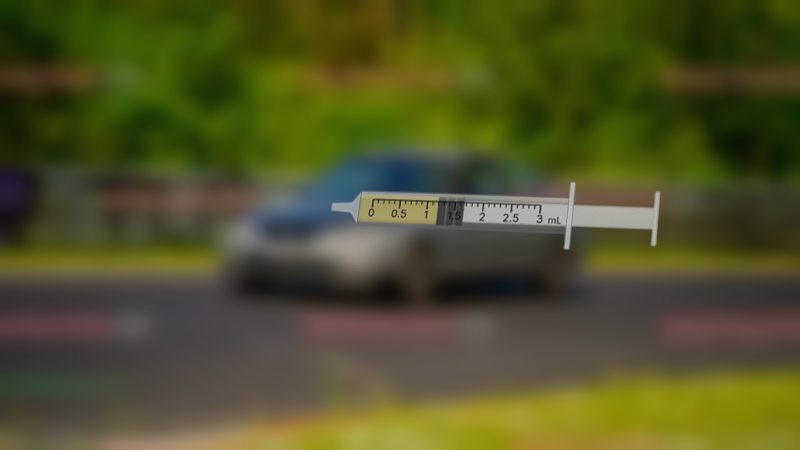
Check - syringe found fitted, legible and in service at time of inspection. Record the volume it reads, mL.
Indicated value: 1.2 mL
